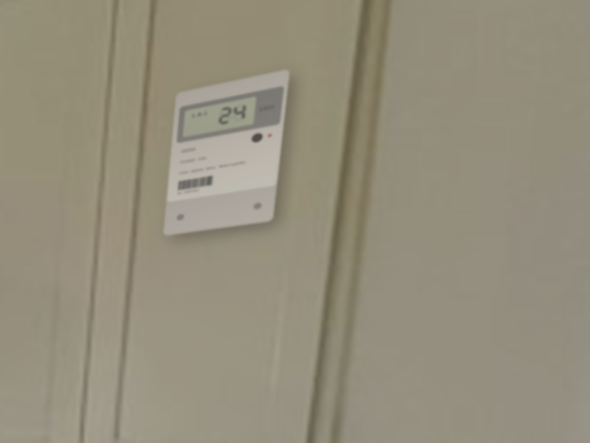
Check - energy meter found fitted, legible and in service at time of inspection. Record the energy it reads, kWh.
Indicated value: 24 kWh
